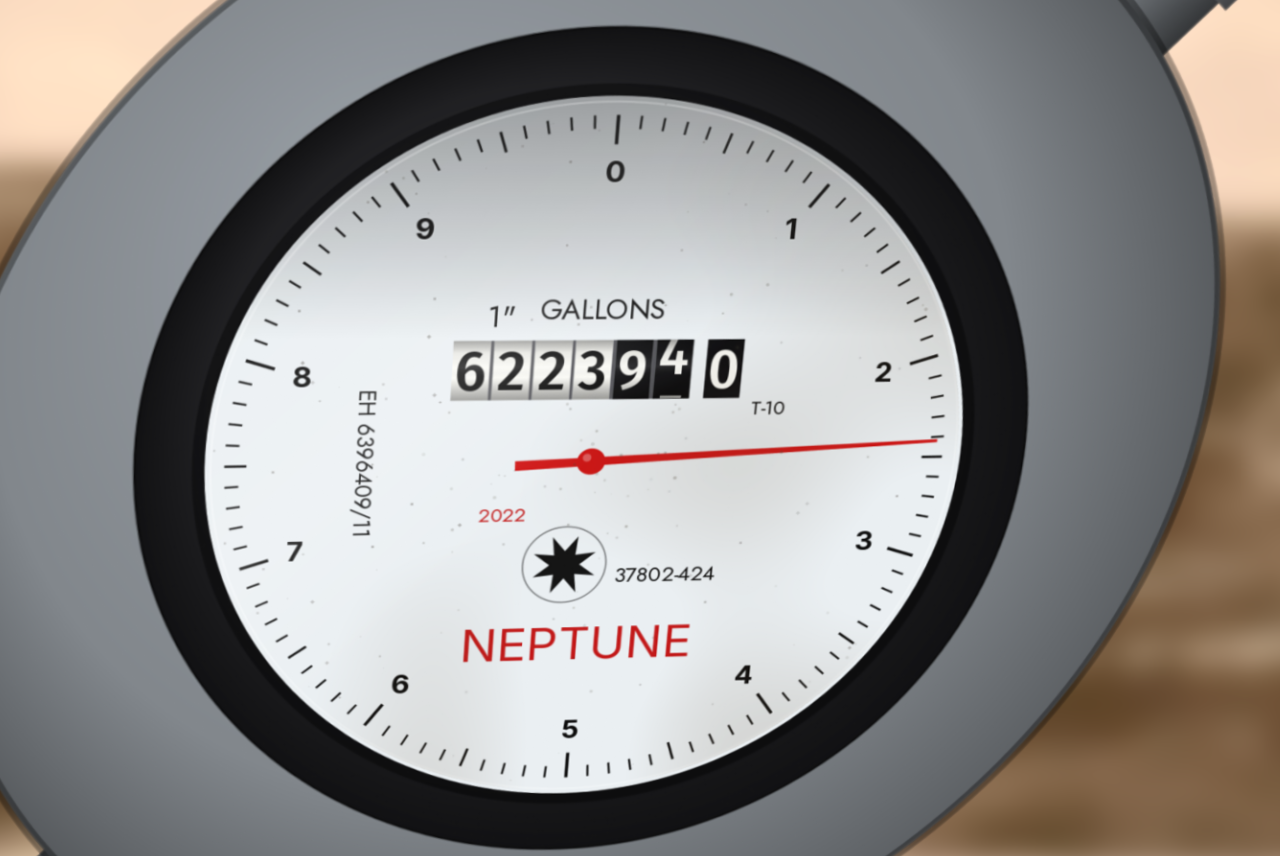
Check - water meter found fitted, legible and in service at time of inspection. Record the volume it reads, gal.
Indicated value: 6223942.4 gal
